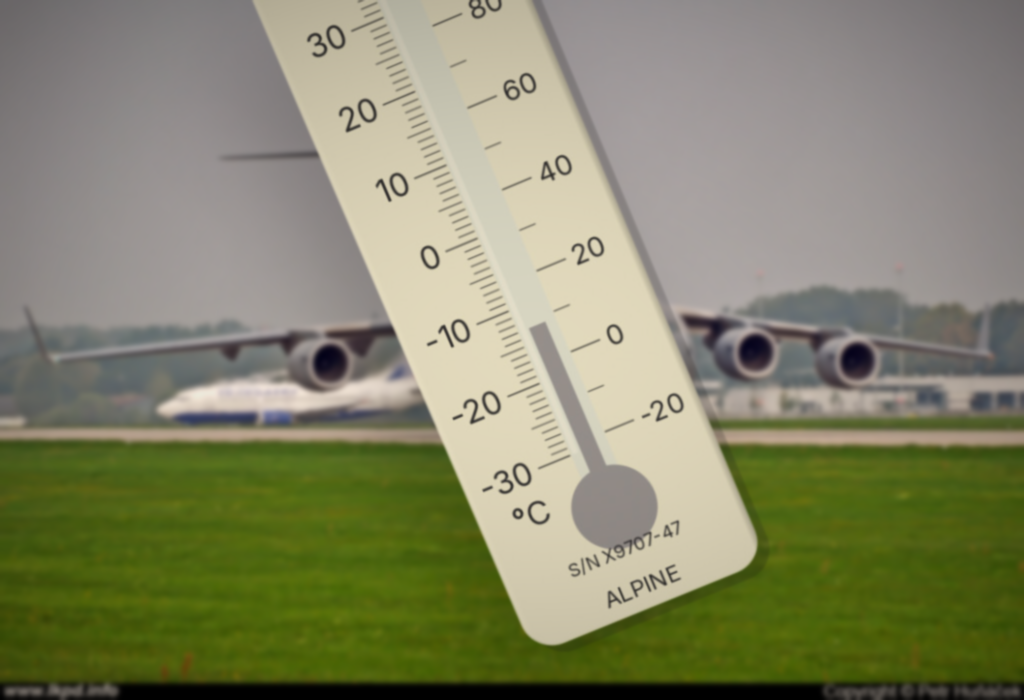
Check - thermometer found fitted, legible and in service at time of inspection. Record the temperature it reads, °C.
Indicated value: -13 °C
